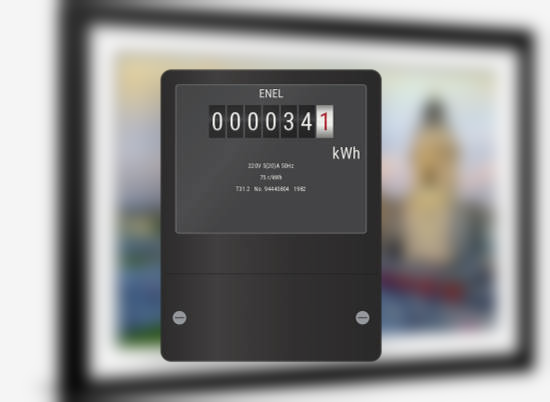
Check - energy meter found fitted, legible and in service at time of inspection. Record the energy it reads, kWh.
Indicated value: 34.1 kWh
